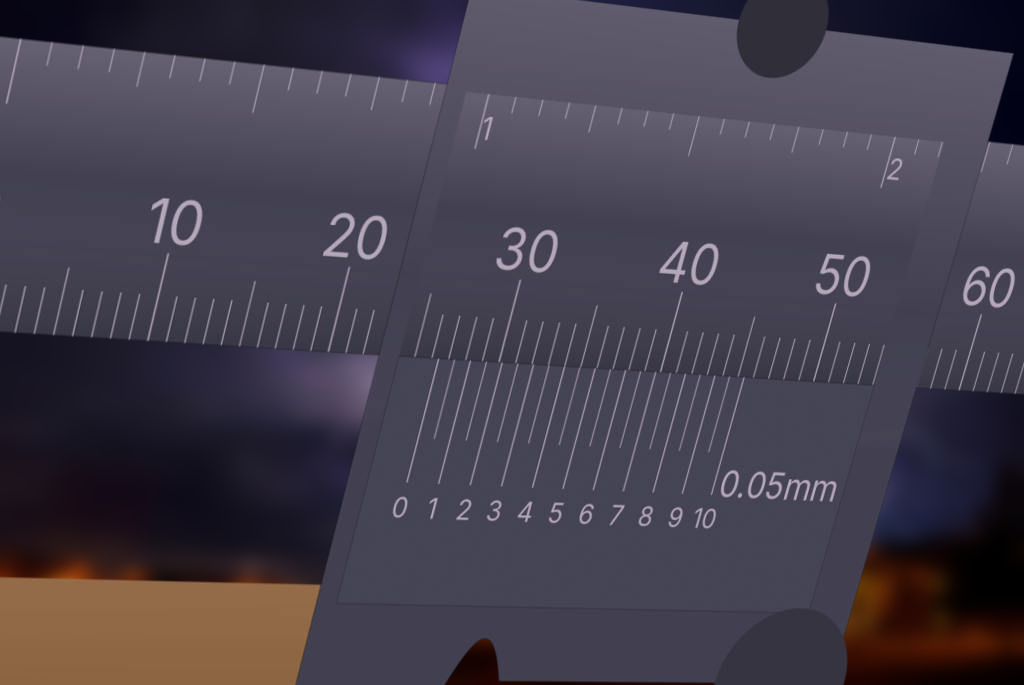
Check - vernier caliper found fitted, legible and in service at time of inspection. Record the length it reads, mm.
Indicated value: 26.4 mm
